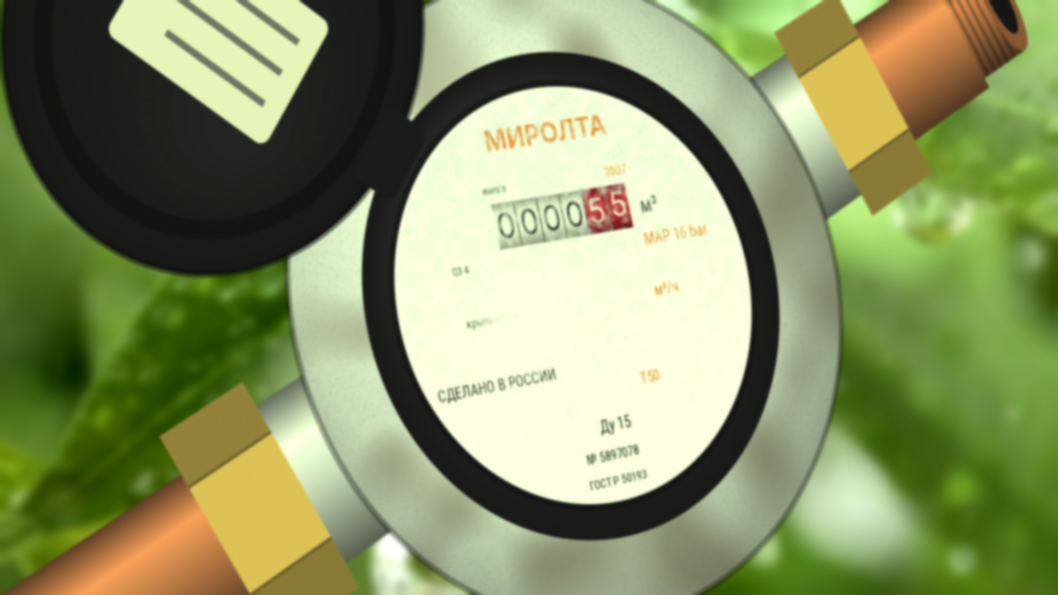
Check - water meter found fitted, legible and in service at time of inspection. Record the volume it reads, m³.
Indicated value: 0.55 m³
